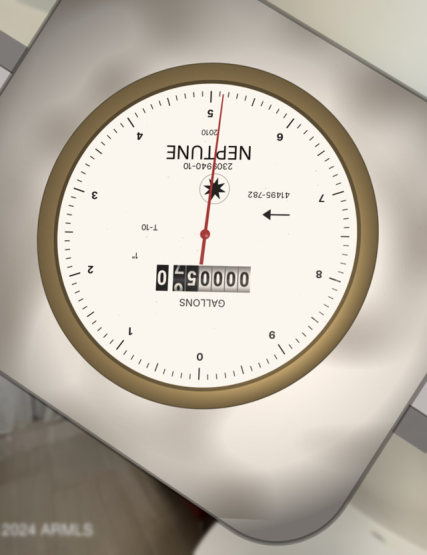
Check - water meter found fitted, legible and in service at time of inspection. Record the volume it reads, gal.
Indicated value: 565.1 gal
